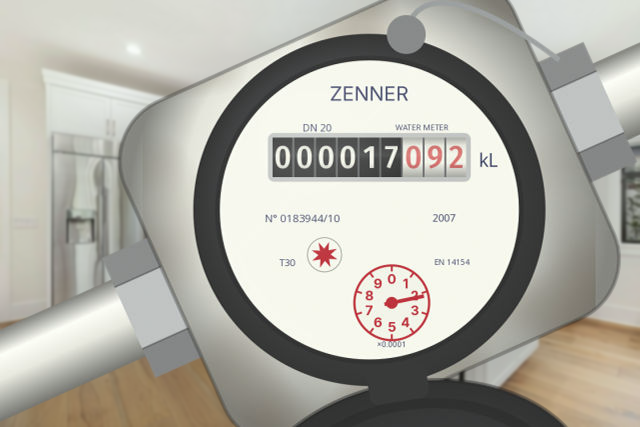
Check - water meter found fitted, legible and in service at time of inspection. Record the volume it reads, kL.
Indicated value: 17.0922 kL
